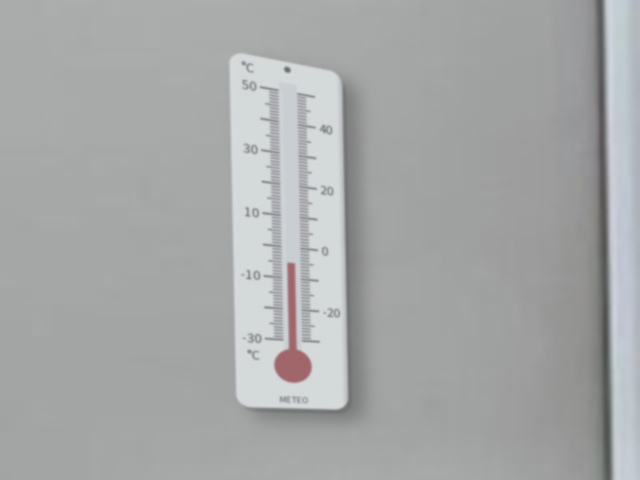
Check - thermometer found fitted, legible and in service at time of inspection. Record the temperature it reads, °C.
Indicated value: -5 °C
